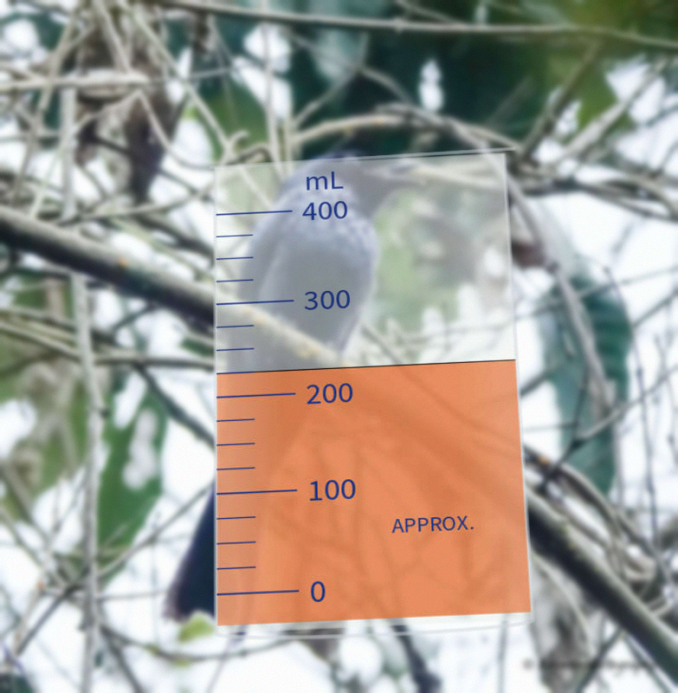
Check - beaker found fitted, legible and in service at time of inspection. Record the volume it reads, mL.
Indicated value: 225 mL
